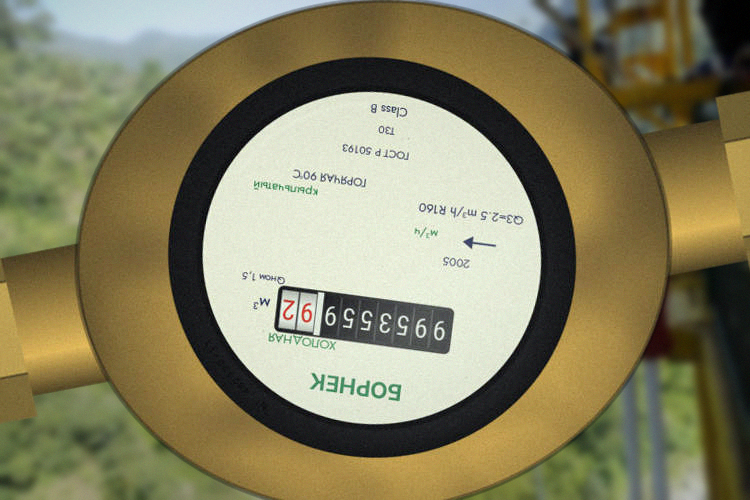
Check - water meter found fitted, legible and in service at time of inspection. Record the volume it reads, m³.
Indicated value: 9953559.92 m³
